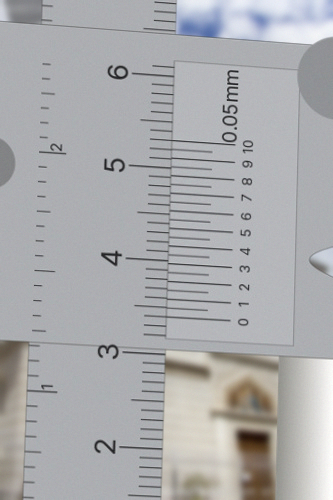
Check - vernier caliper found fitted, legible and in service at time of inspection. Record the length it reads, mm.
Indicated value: 34.0 mm
